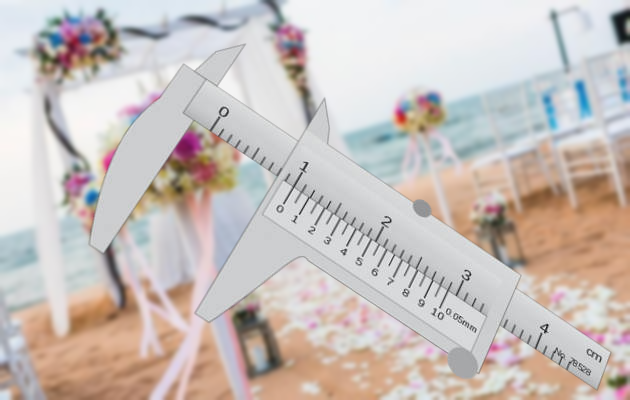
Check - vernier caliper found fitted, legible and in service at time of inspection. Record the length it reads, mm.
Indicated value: 10.0 mm
